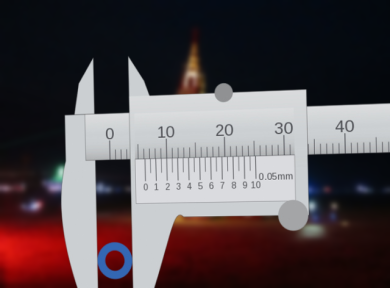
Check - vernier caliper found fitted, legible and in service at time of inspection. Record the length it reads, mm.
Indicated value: 6.2 mm
